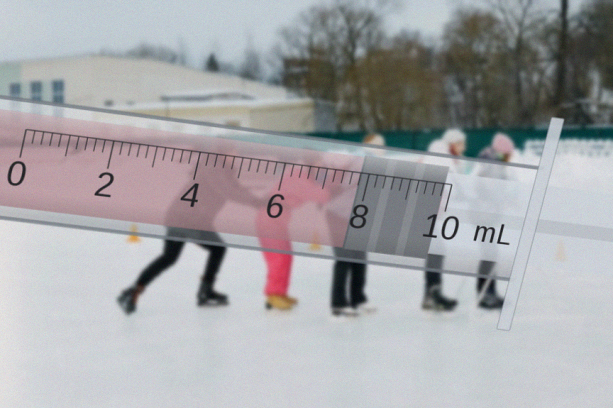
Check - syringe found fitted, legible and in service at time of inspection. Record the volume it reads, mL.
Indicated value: 7.8 mL
